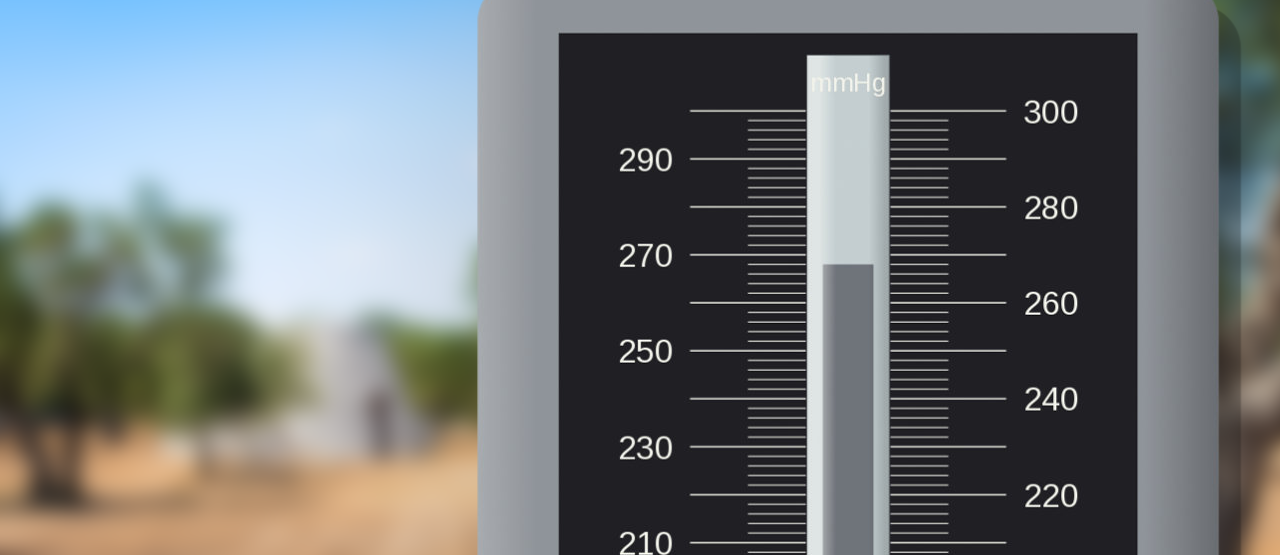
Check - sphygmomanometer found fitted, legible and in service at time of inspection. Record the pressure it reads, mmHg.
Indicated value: 268 mmHg
